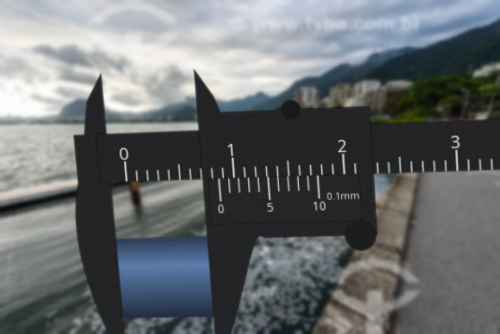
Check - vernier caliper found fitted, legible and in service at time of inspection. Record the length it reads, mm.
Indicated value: 8.6 mm
